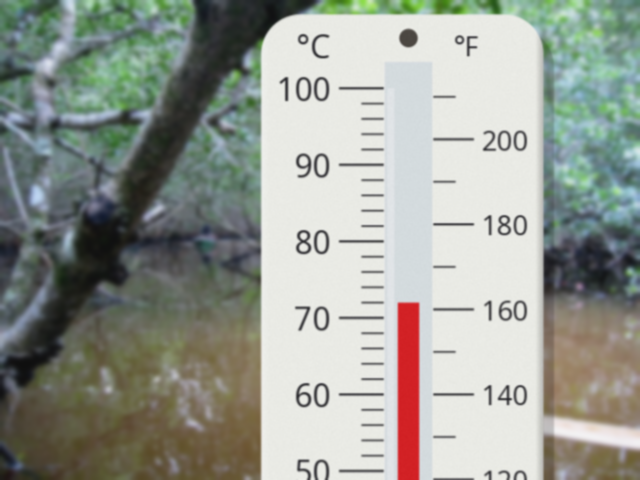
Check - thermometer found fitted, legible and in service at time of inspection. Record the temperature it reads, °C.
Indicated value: 72 °C
